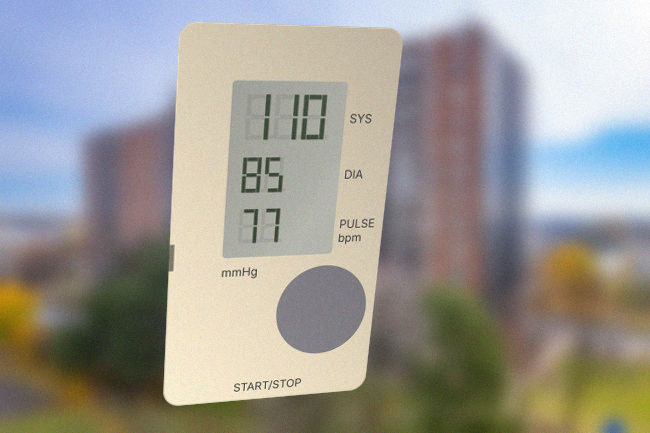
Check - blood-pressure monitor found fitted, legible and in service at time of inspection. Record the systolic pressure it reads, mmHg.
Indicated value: 110 mmHg
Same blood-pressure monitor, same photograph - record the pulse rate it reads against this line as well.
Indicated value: 77 bpm
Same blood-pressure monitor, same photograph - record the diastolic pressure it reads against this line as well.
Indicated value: 85 mmHg
